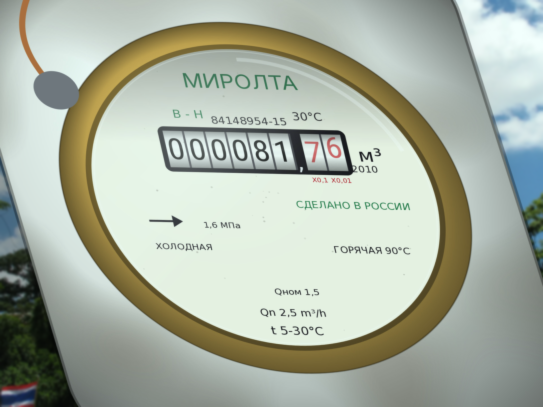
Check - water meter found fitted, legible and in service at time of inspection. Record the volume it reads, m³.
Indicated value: 81.76 m³
